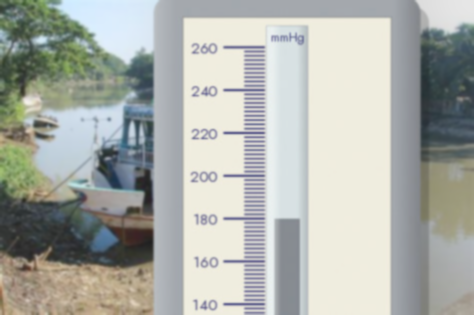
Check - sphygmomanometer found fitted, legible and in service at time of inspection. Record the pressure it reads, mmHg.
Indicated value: 180 mmHg
